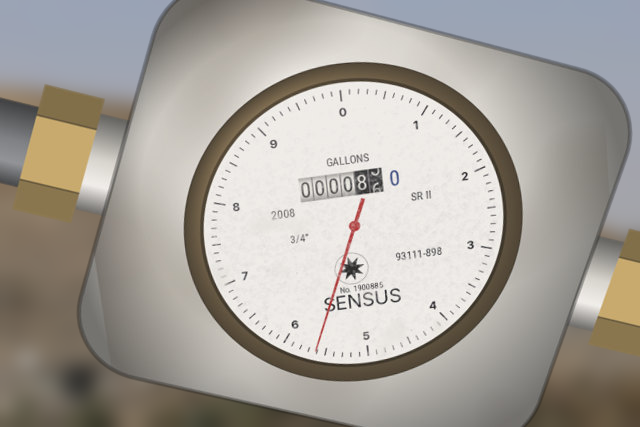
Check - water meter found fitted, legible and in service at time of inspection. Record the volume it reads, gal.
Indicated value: 855.6 gal
